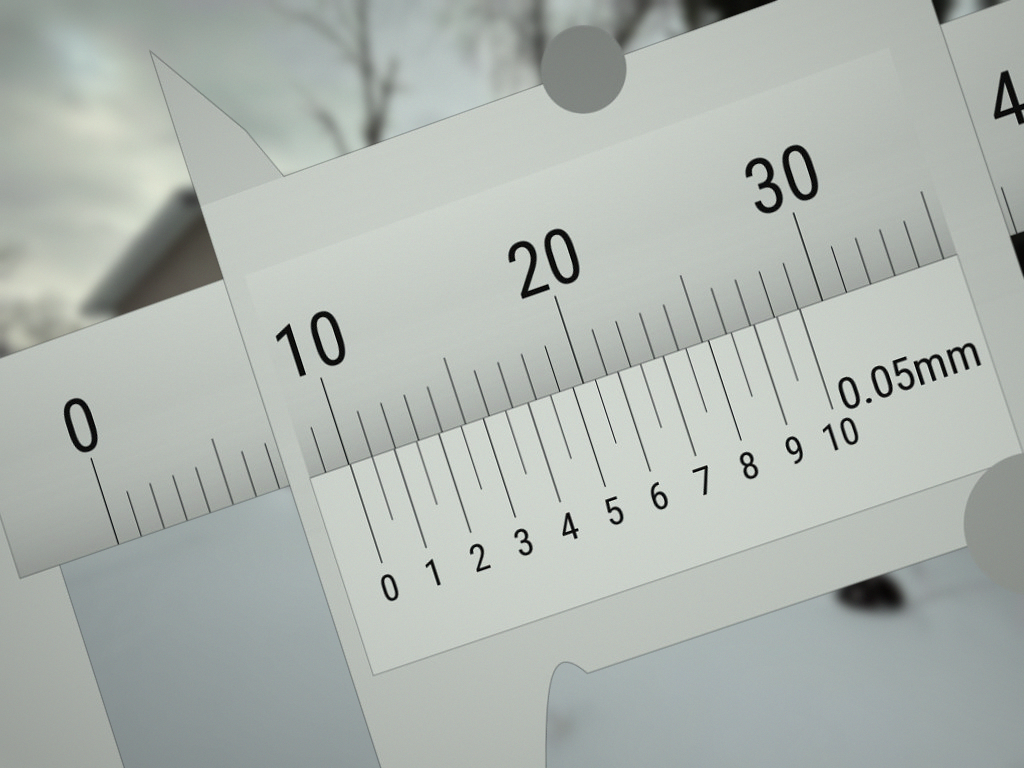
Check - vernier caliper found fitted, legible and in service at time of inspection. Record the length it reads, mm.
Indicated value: 10.05 mm
